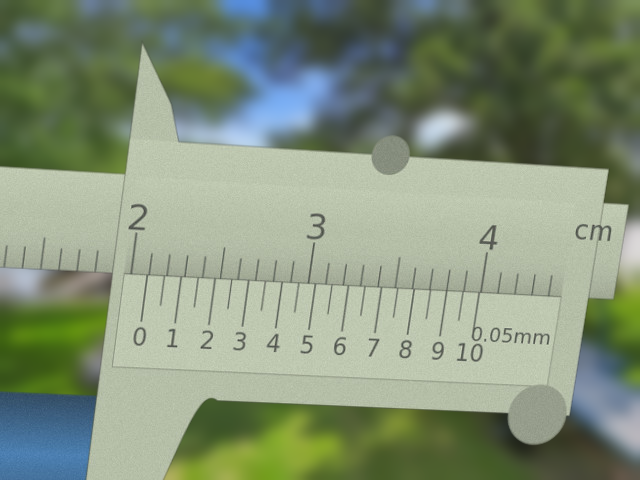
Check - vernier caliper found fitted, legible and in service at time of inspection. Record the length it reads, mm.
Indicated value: 20.9 mm
